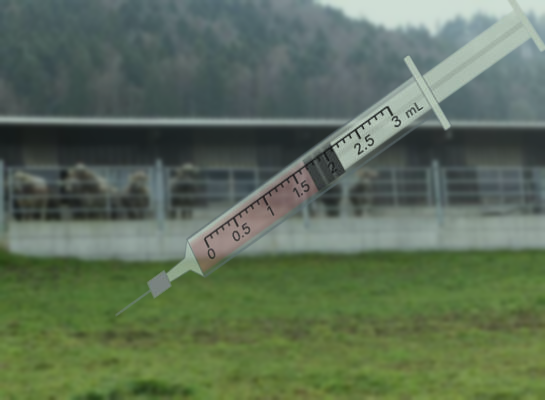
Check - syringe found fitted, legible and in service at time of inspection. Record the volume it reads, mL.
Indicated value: 1.7 mL
